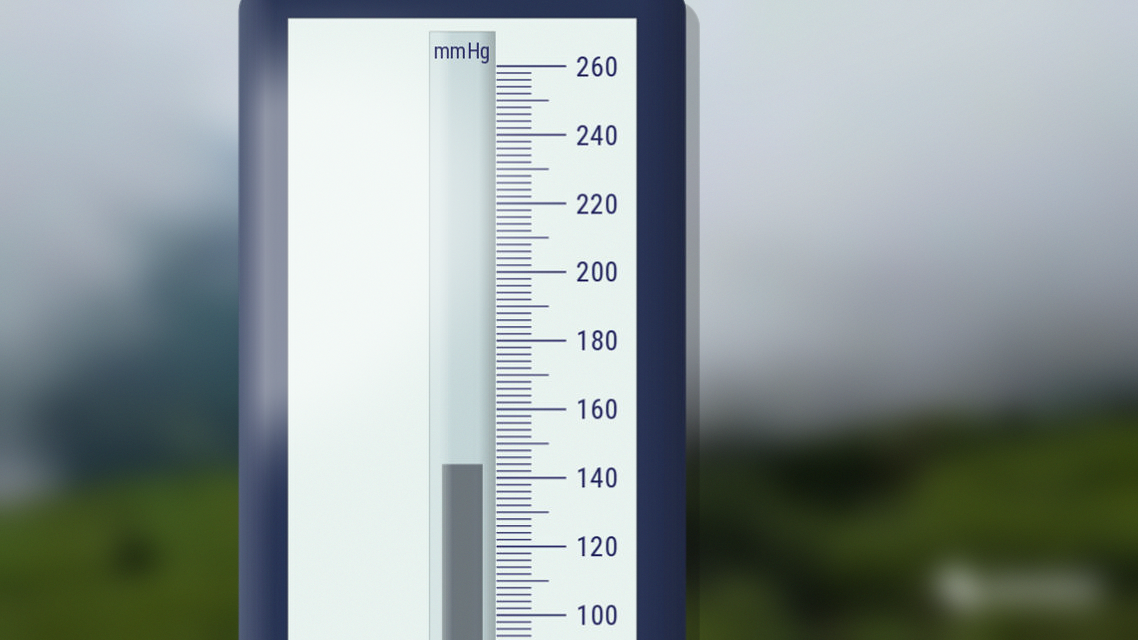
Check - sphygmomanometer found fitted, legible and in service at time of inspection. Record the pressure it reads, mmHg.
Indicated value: 144 mmHg
